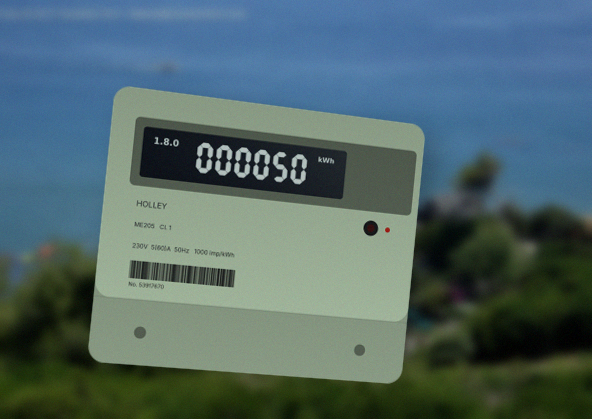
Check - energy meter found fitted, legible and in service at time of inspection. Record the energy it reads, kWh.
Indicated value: 50 kWh
